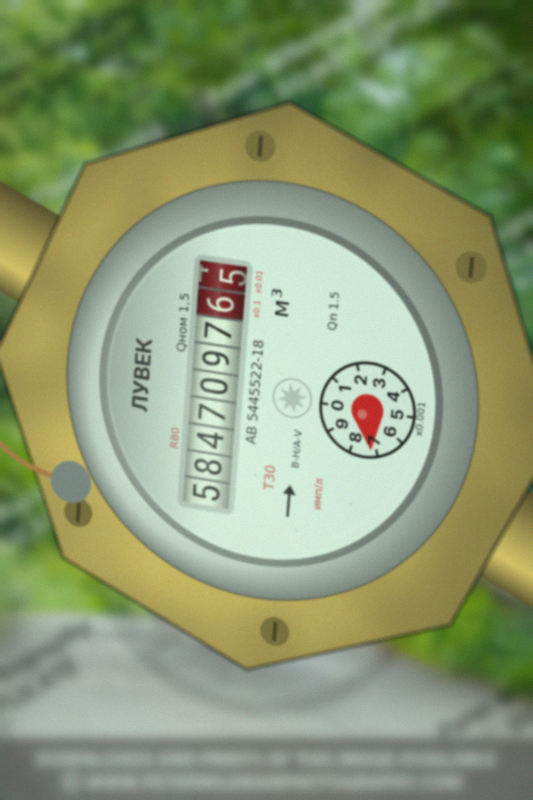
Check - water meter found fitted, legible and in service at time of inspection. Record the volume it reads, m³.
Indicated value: 5847097.647 m³
